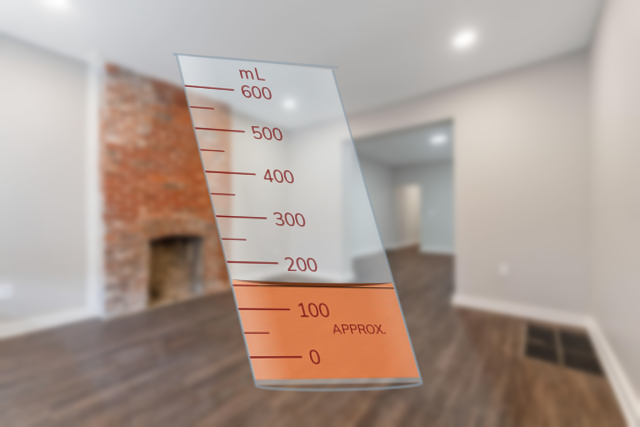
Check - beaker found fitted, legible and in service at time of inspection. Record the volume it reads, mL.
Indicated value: 150 mL
